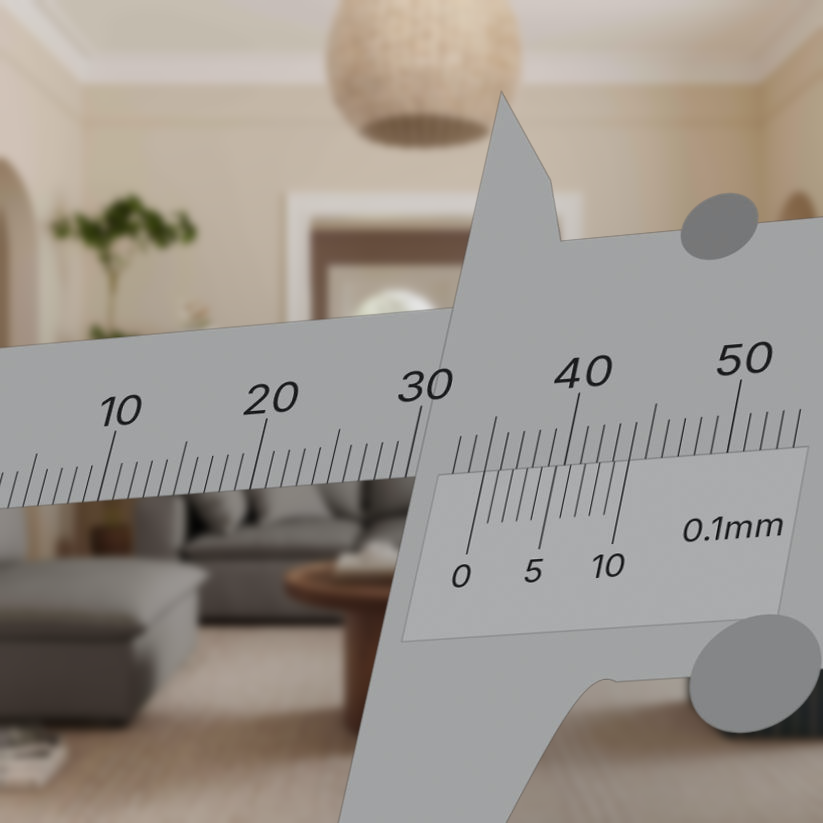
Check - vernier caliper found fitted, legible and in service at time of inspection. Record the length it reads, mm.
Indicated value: 35.0 mm
